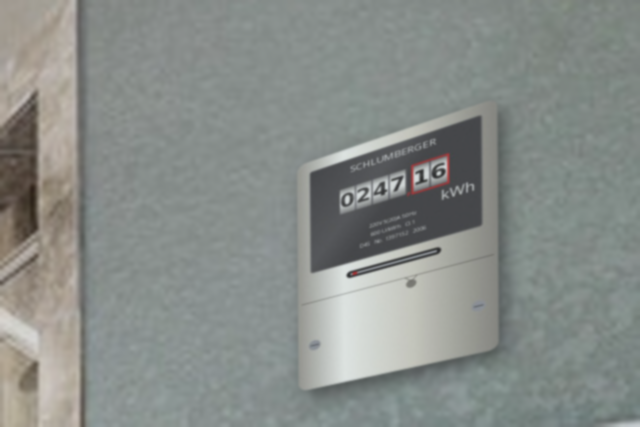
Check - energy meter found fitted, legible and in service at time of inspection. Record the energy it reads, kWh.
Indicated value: 247.16 kWh
